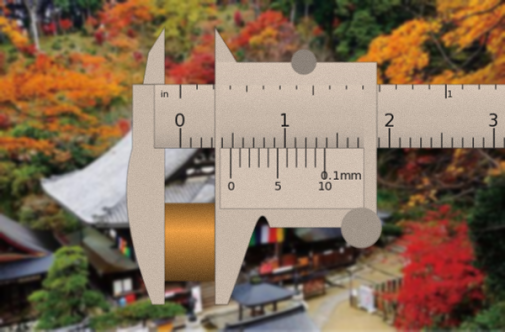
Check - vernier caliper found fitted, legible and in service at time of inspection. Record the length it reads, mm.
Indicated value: 4.8 mm
